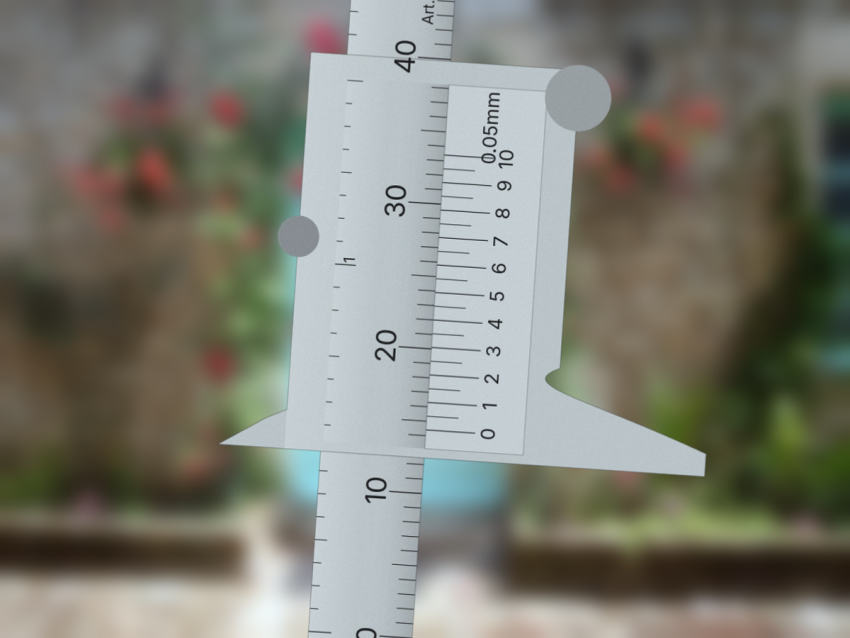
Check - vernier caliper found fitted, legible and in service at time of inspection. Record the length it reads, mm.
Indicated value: 14.4 mm
